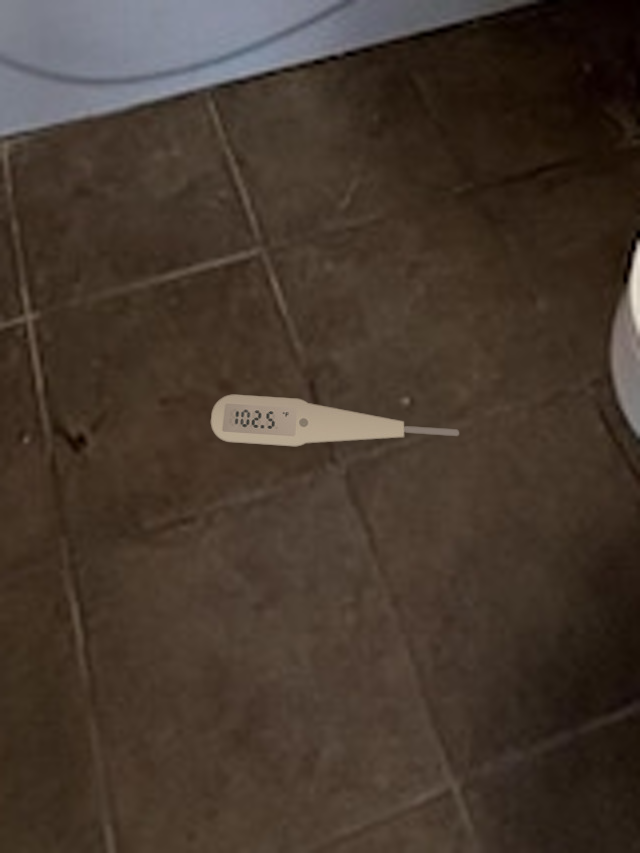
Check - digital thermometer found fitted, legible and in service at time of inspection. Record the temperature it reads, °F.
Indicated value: 102.5 °F
